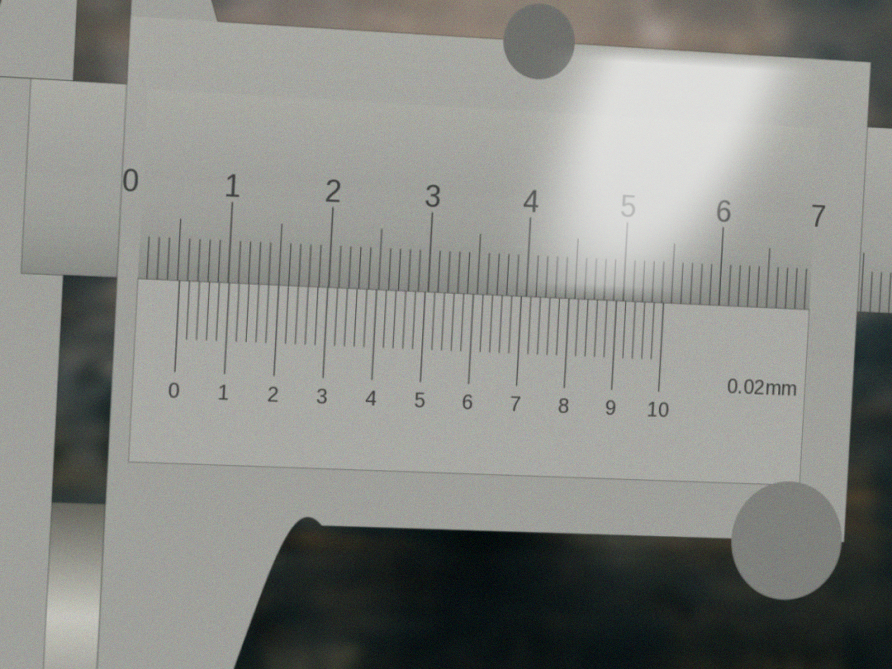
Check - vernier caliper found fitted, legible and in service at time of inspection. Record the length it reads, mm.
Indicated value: 5.2 mm
